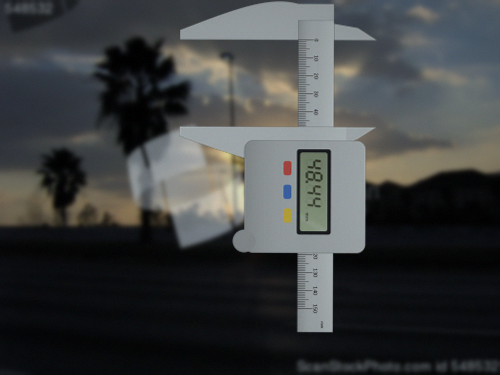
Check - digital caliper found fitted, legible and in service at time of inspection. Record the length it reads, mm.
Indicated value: 48.44 mm
